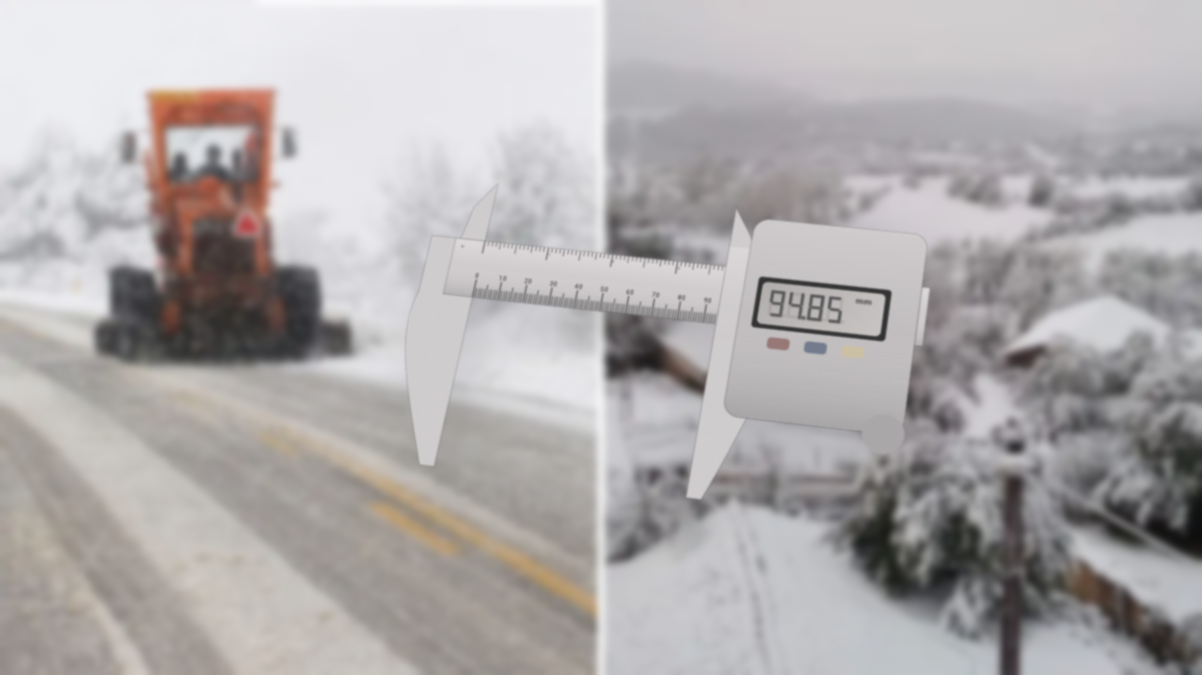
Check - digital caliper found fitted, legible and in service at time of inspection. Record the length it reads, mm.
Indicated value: 94.85 mm
